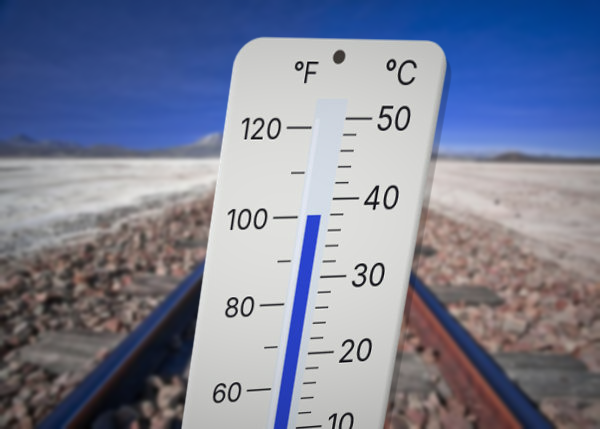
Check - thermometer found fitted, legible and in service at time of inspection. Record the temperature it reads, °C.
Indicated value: 38 °C
